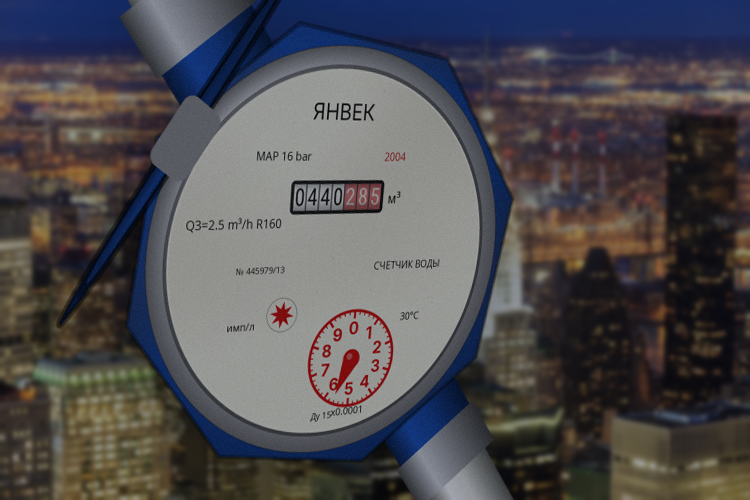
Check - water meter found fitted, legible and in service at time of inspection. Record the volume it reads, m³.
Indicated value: 440.2855 m³
